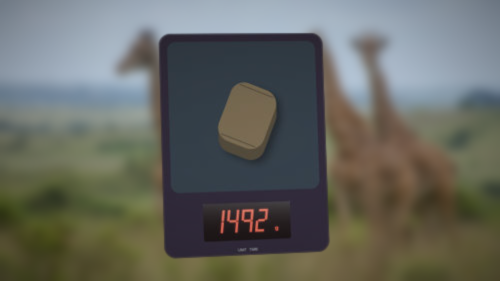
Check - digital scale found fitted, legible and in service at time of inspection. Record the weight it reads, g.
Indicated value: 1492 g
